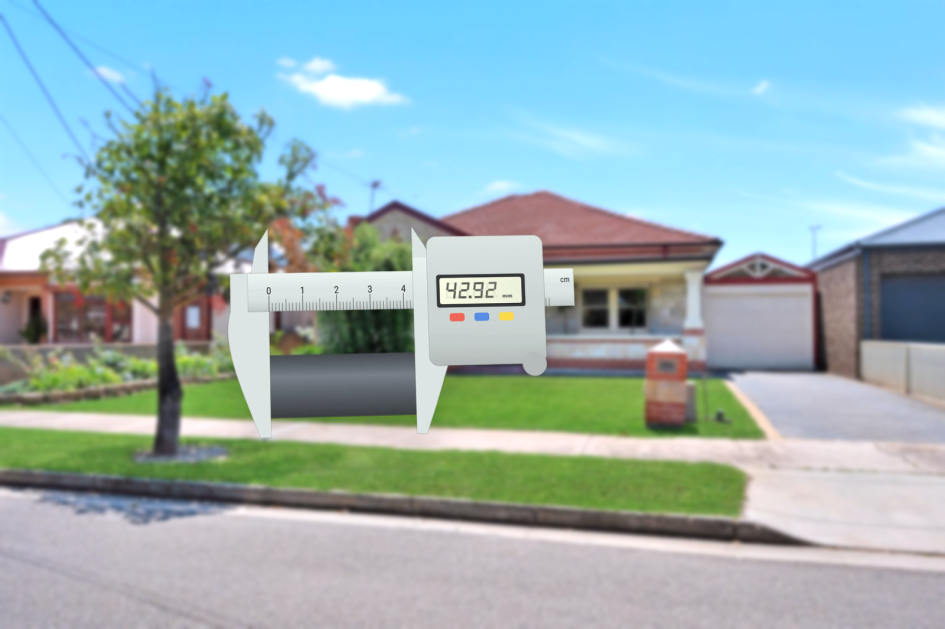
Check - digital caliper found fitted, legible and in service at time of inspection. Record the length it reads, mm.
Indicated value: 42.92 mm
